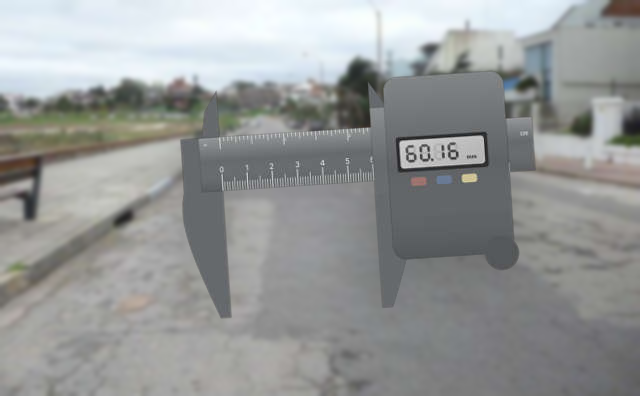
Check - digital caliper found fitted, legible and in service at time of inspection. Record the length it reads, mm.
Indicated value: 60.16 mm
